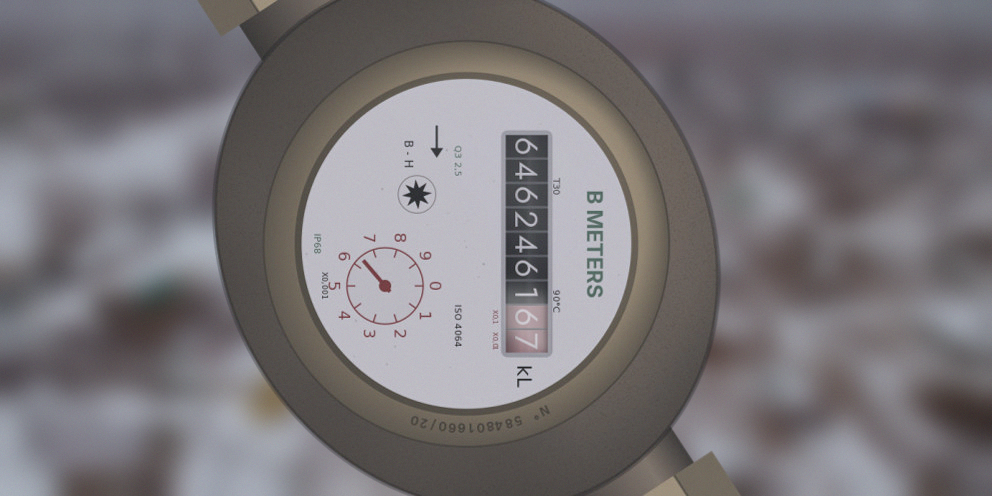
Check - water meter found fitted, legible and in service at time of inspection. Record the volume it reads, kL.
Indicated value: 6462461.676 kL
